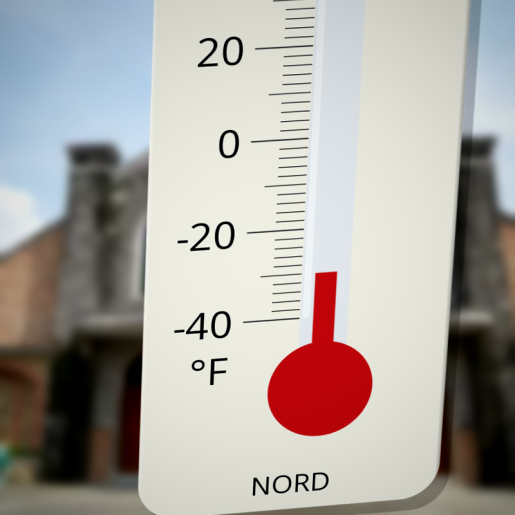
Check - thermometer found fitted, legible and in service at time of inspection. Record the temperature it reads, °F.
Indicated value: -30 °F
